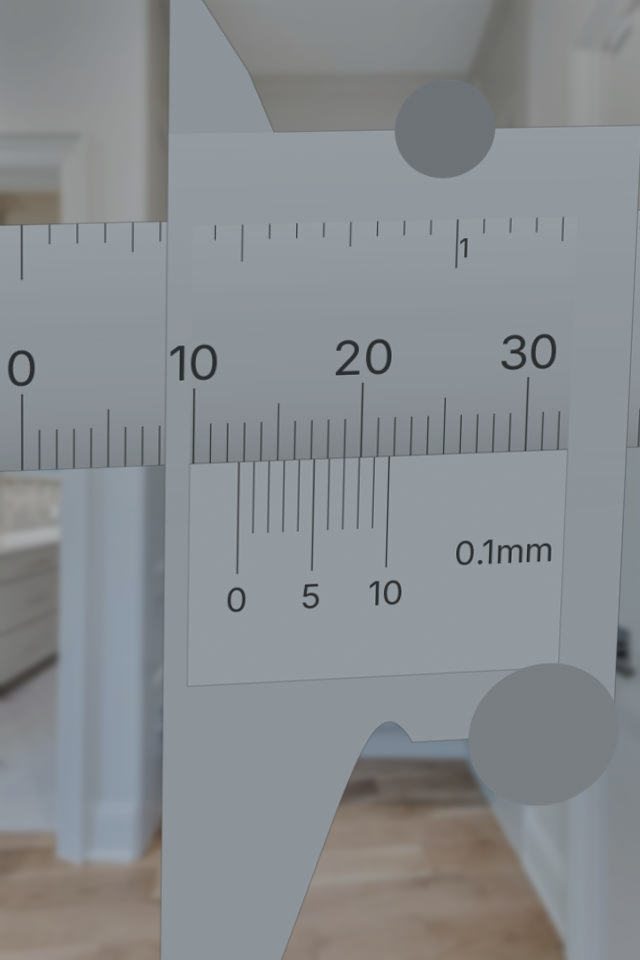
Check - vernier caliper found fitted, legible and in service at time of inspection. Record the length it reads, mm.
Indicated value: 12.7 mm
